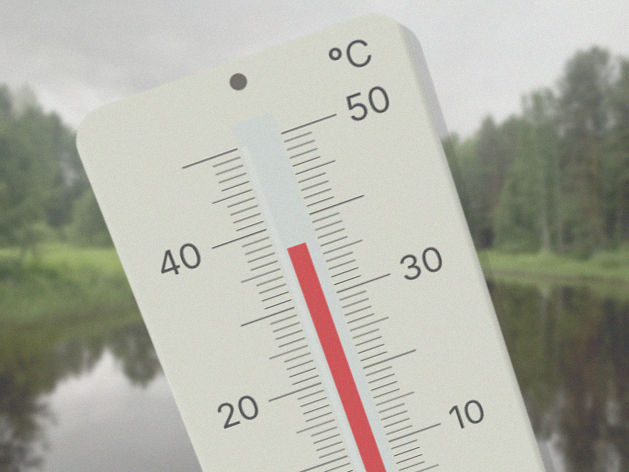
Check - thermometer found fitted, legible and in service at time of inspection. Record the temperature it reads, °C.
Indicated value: 37 °C
